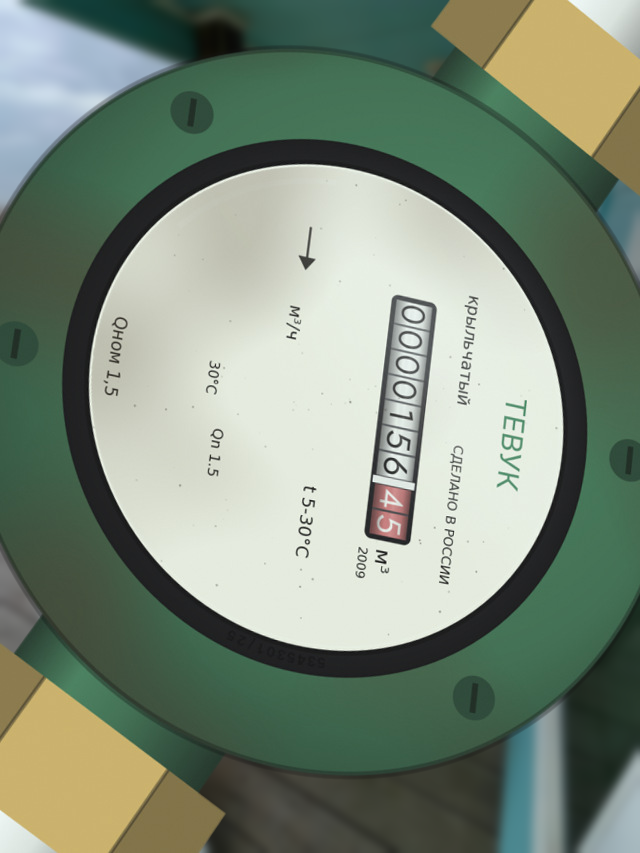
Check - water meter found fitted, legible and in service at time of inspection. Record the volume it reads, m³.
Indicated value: 156.45 m³
